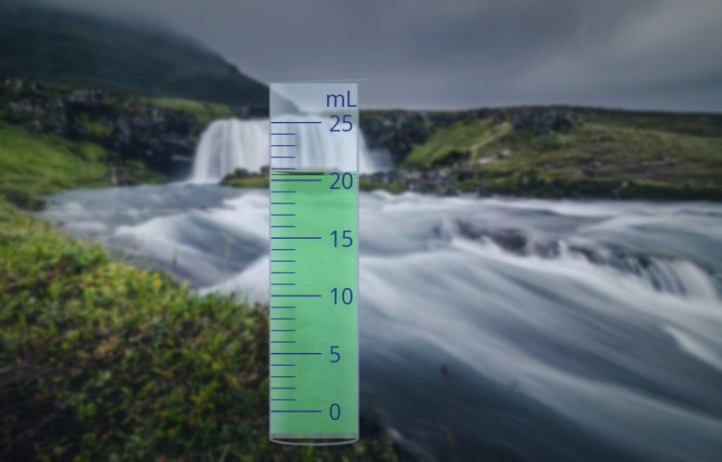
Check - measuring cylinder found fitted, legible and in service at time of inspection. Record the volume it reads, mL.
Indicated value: 20.5 mL
